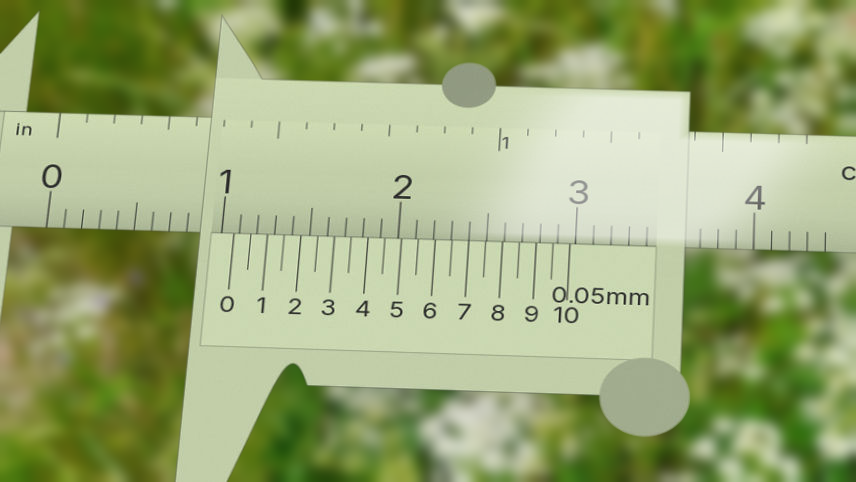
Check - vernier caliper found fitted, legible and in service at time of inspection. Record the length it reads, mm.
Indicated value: 10.7 mm
